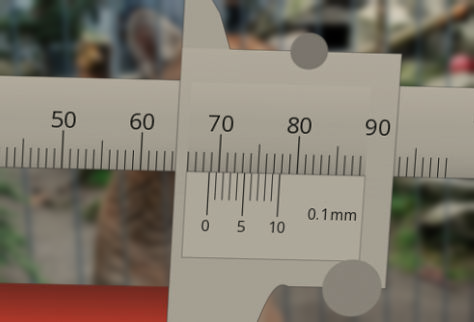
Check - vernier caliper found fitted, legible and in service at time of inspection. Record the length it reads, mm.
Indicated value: 68.8 mm
